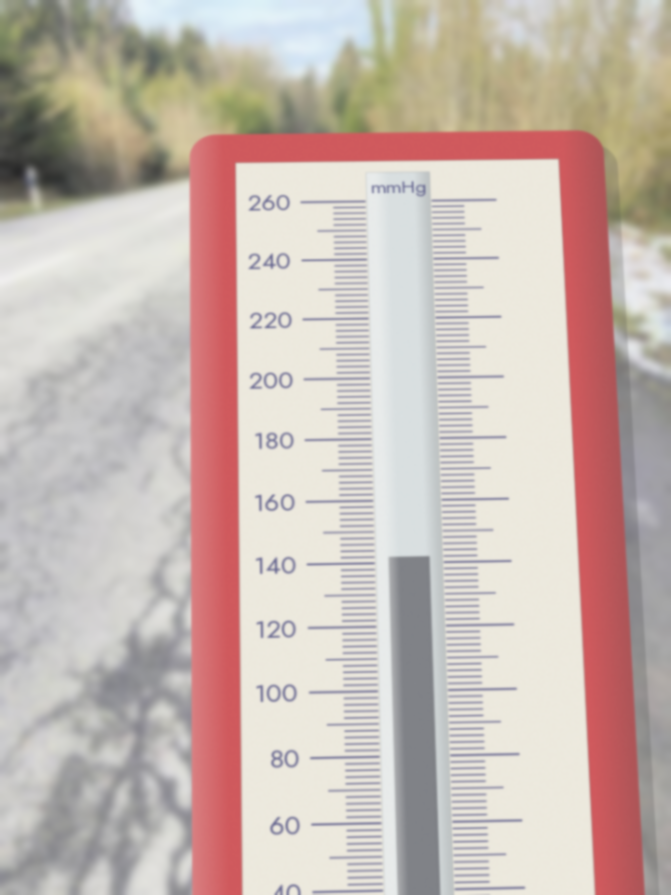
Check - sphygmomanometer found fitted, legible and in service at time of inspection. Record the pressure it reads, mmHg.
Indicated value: 142 mmHg
